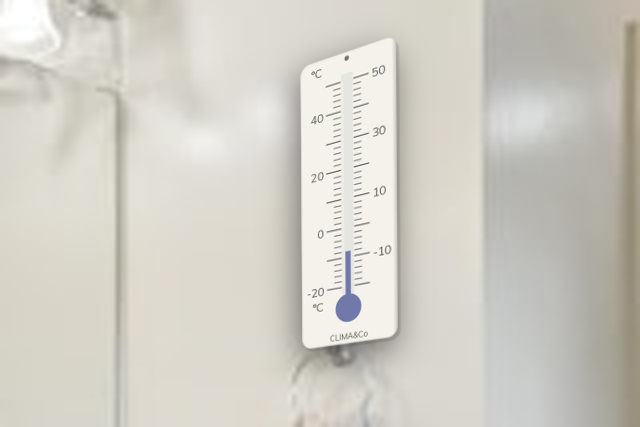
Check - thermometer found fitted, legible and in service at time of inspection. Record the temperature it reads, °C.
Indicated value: -8 °C
